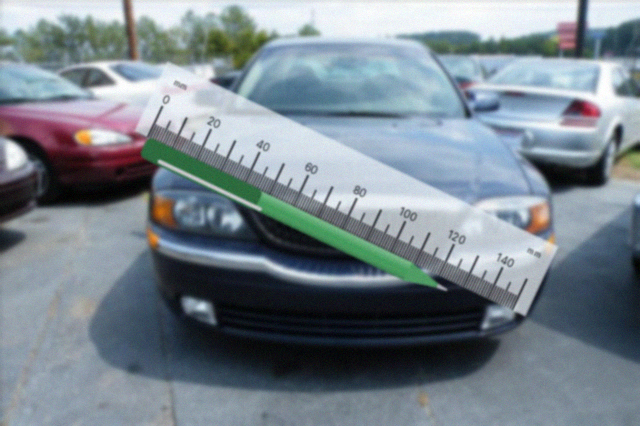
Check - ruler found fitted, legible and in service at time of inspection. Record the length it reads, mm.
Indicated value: 125 mm
